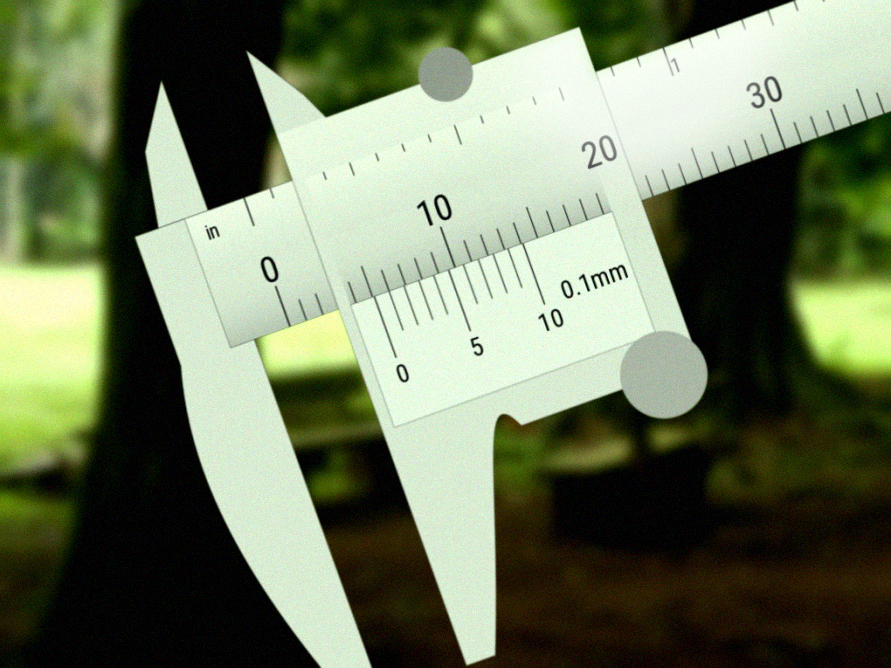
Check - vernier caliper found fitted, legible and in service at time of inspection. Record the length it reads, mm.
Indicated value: 5.1 mm
